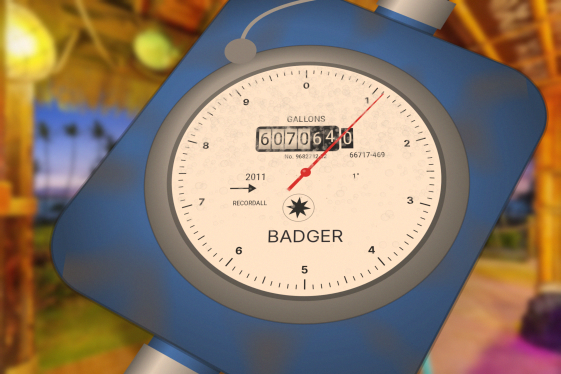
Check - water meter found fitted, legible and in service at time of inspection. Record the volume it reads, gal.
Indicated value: 6070641.1 gal
